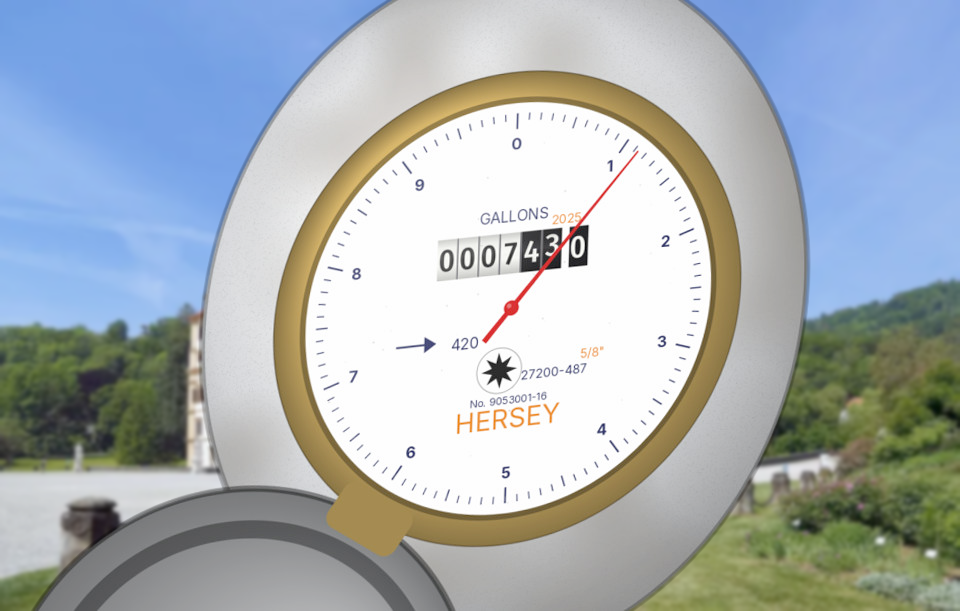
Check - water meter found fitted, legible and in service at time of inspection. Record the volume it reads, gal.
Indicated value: 7431.1 gal
